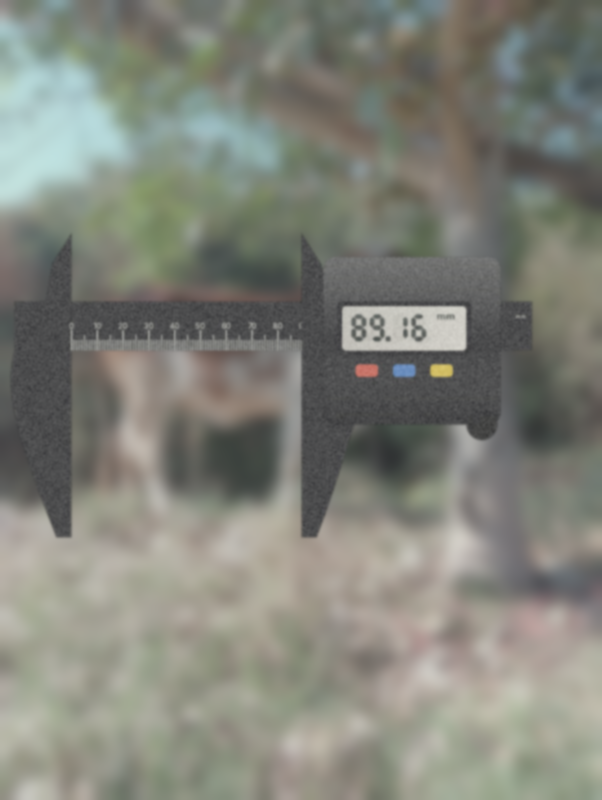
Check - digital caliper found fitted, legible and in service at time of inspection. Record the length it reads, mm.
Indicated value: 89.16 mm
